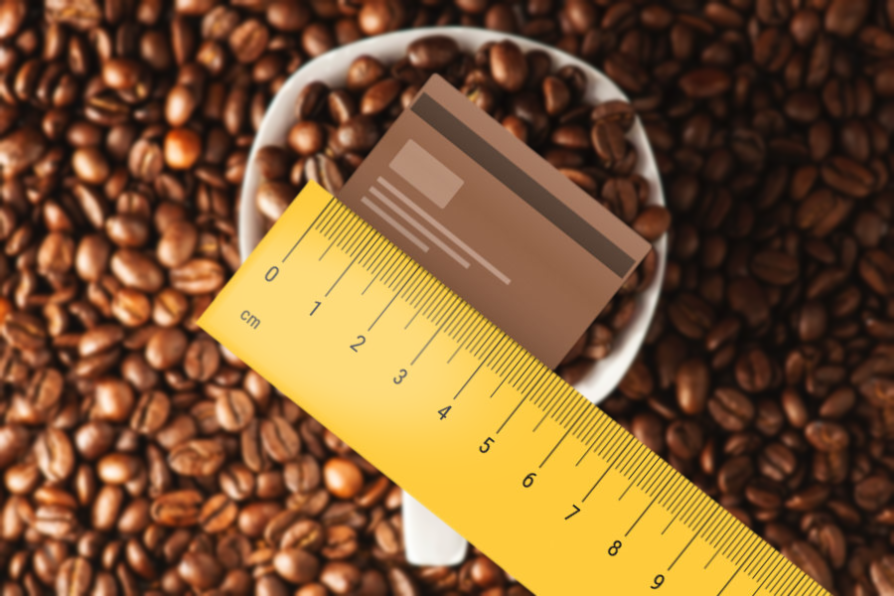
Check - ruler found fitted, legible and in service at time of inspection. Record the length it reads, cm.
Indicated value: 5.1 cm
